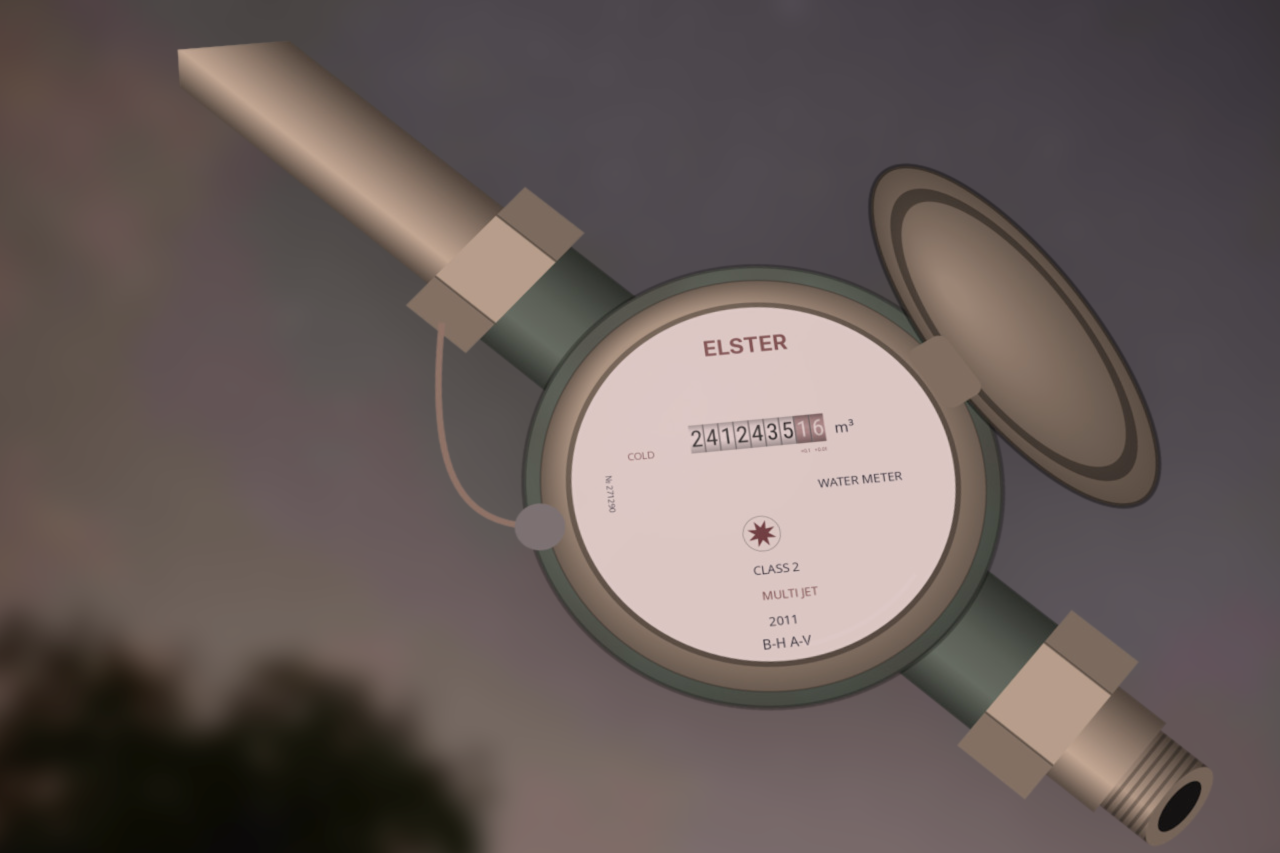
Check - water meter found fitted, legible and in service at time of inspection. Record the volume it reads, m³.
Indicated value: 2412435.16 m³
